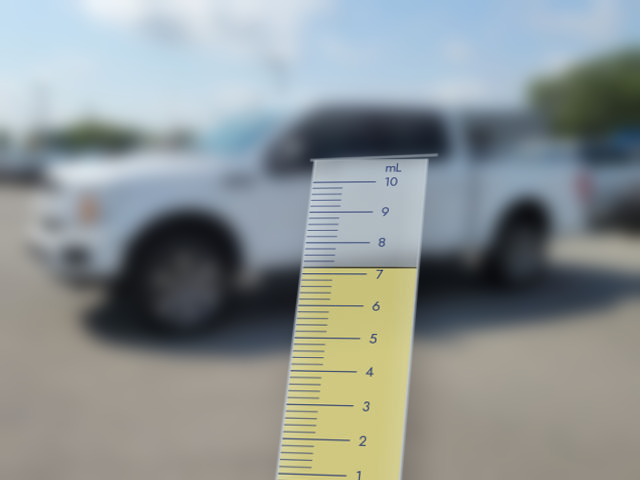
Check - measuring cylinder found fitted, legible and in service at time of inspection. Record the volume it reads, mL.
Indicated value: 7.2 mL
